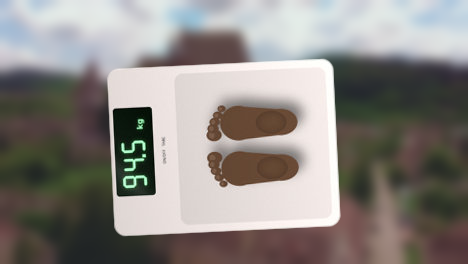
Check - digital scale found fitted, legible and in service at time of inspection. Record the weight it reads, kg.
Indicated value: 94.5 kg
